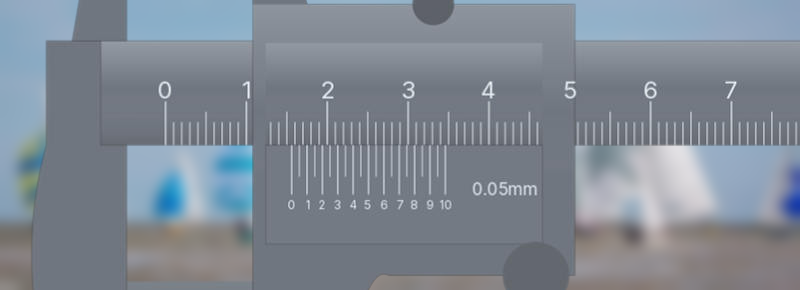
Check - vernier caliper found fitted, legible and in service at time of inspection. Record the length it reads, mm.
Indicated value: 15.6 mm
